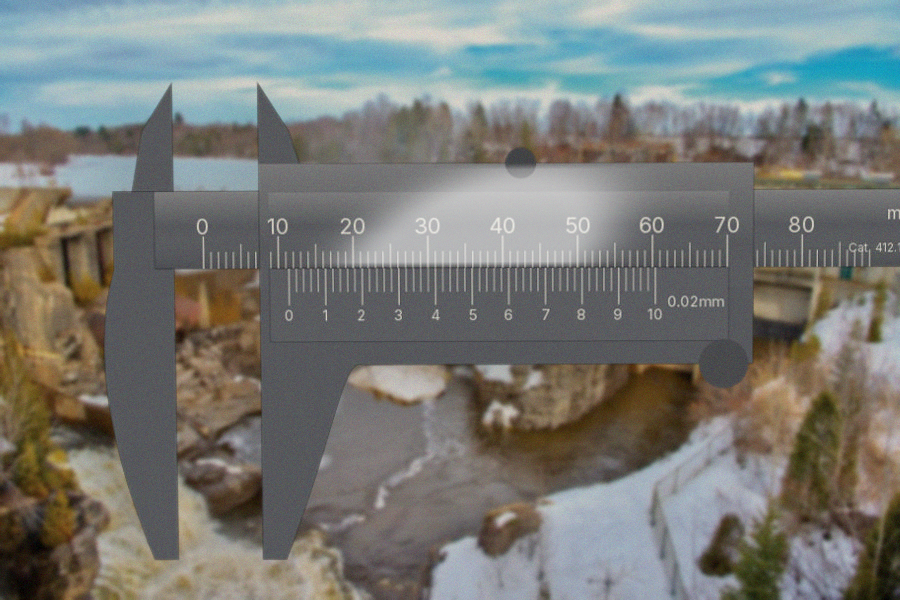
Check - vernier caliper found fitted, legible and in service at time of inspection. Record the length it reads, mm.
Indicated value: 11.4 mm
